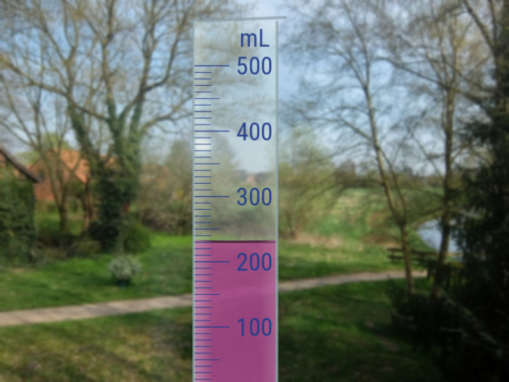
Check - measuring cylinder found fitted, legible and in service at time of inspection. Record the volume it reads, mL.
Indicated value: 230 mL
